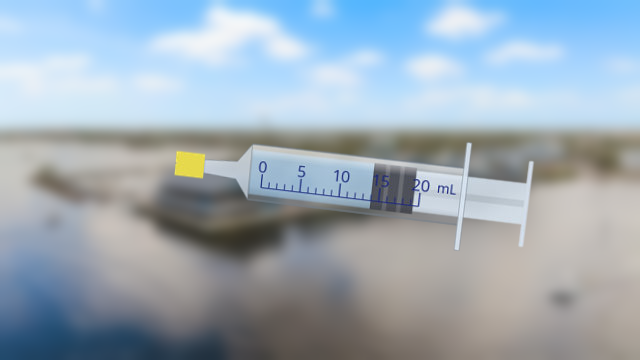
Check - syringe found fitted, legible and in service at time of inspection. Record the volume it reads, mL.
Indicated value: 14 mL
